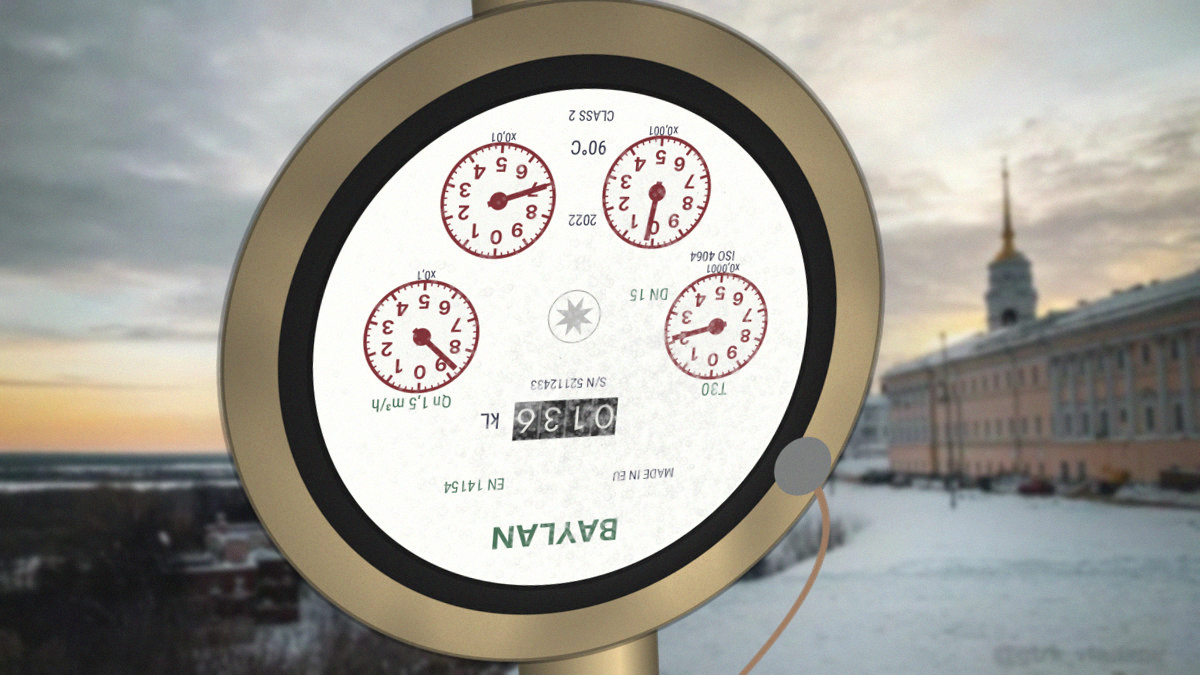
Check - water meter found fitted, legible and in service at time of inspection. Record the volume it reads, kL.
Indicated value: 136.8702 kL
